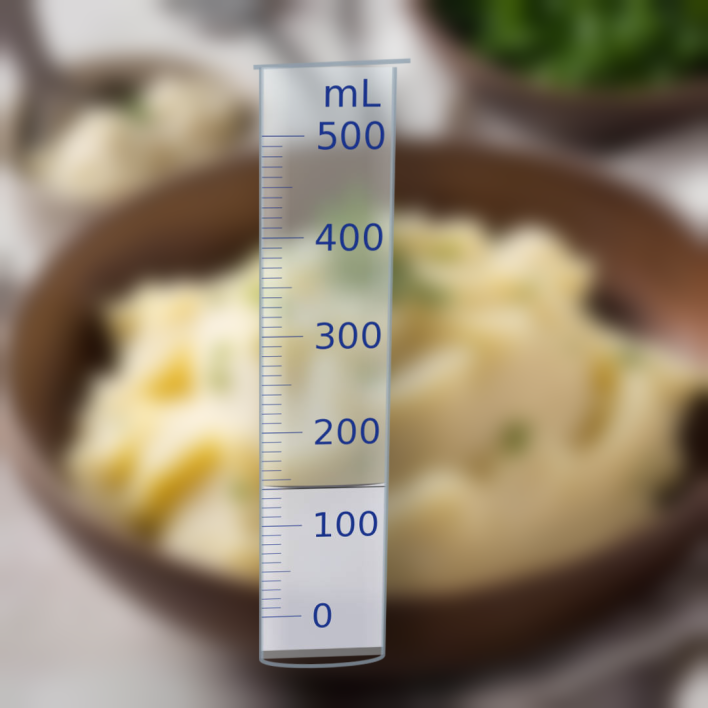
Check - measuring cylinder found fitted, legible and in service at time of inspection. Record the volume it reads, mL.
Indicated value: 140 mL
